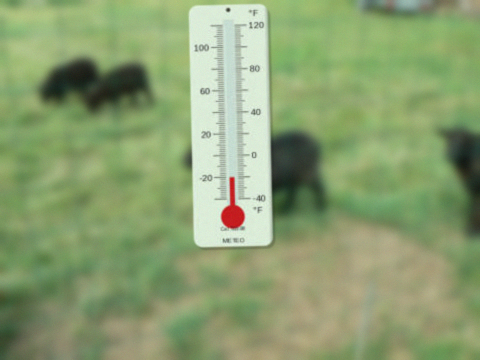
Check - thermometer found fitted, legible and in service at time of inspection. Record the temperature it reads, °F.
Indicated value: -20 °F
